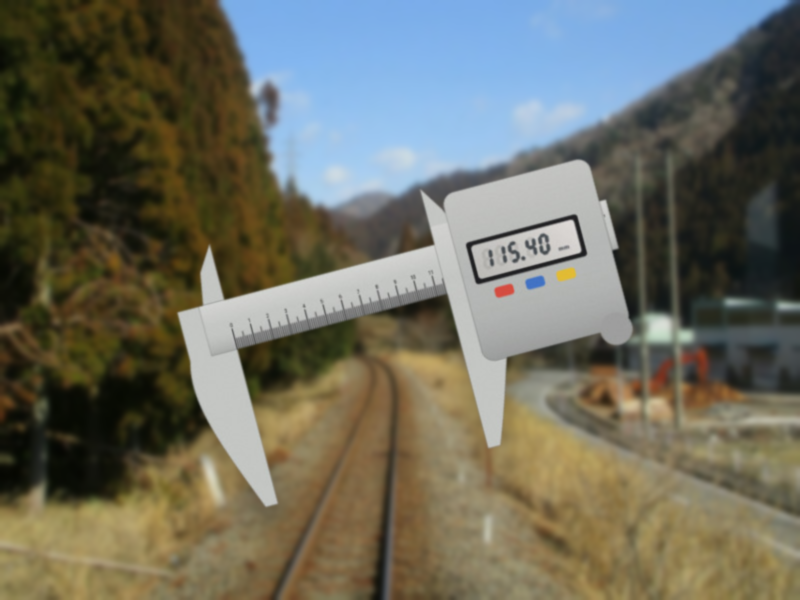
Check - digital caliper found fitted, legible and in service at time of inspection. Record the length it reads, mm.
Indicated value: 115.40 mm
